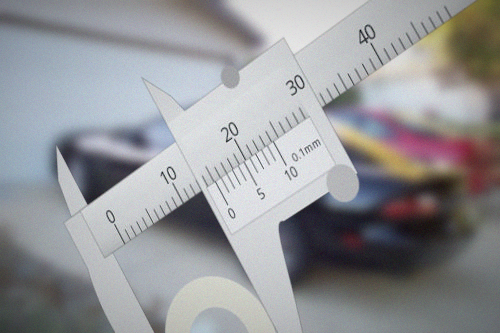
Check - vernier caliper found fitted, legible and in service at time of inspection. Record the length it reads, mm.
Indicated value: 15.2 mm
